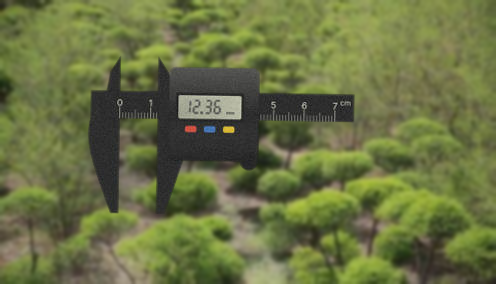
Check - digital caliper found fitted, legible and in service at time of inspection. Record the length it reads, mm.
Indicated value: 12.36 mm
